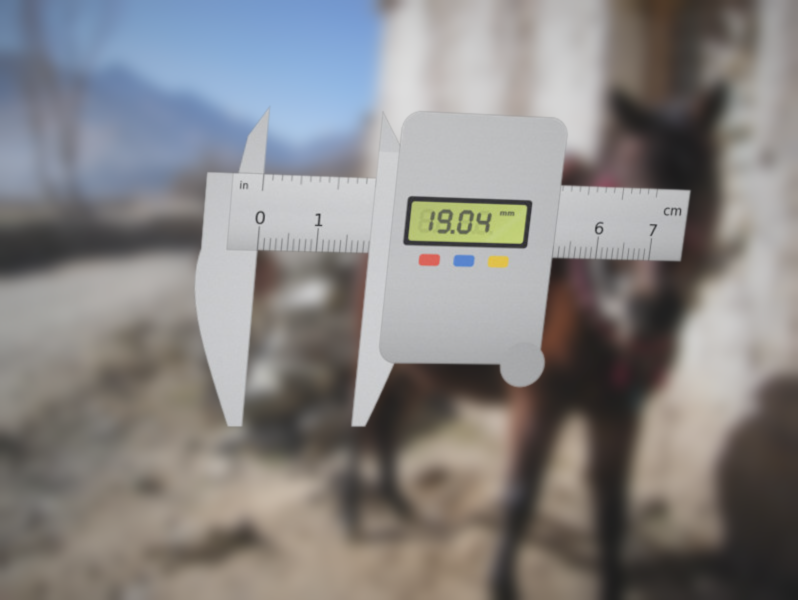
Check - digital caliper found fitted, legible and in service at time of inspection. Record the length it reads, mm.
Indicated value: 19.04 mm
